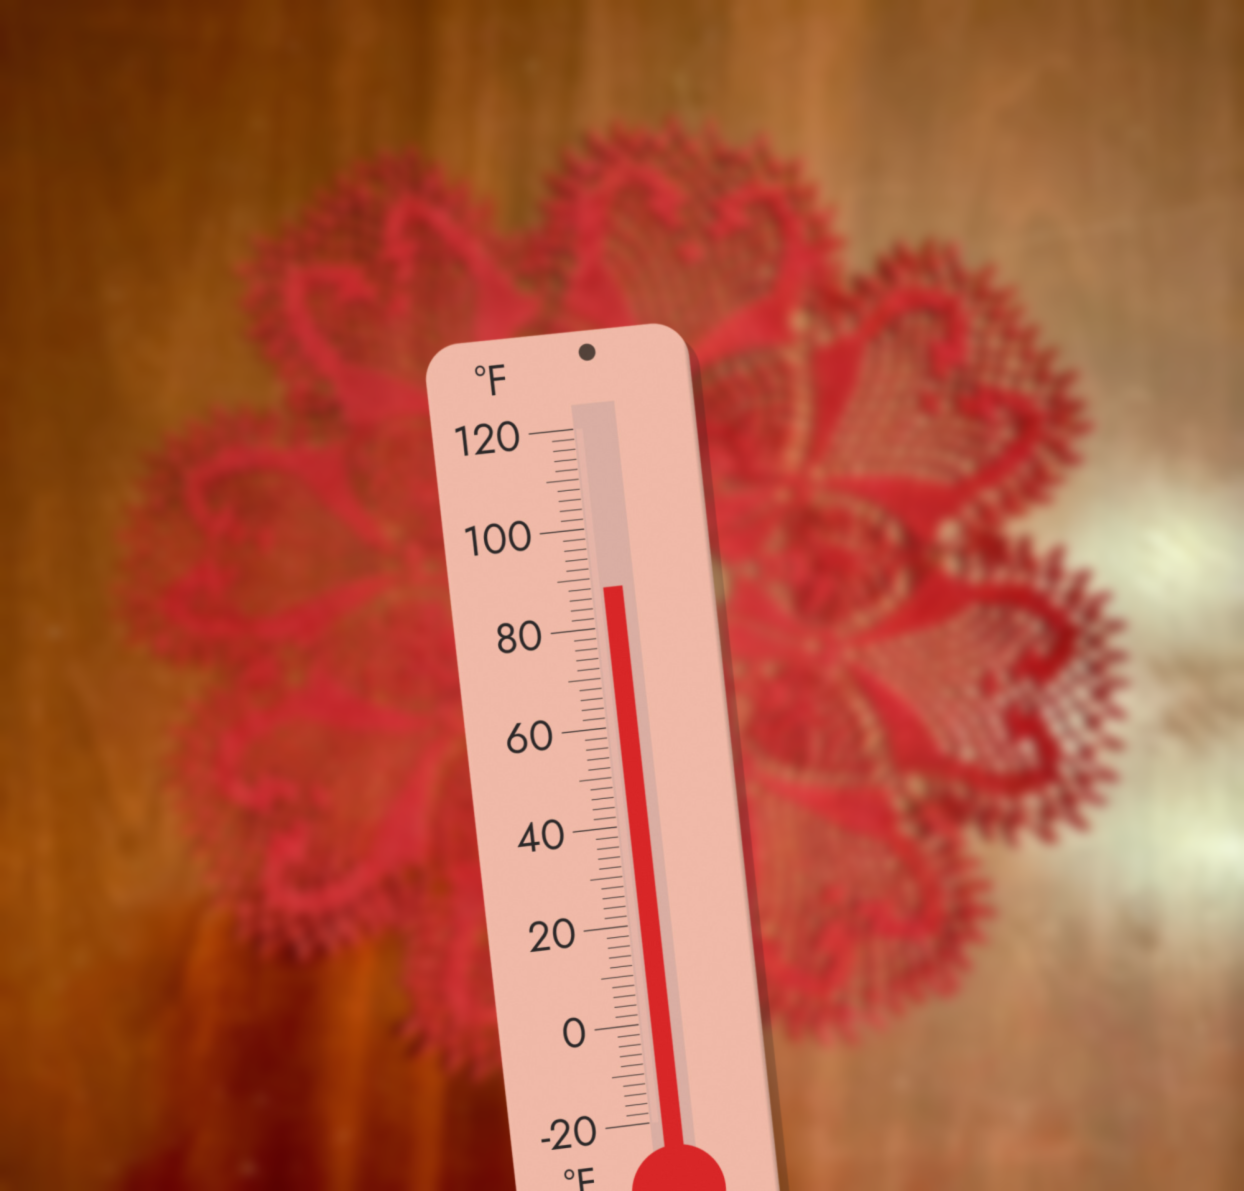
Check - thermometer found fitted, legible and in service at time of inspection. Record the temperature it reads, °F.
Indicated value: 88 °F
